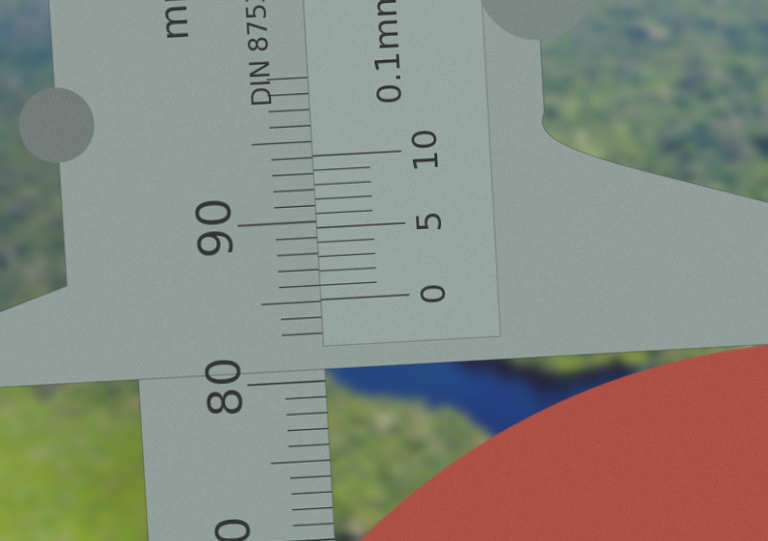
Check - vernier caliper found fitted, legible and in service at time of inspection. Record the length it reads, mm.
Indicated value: 85.1 mm
